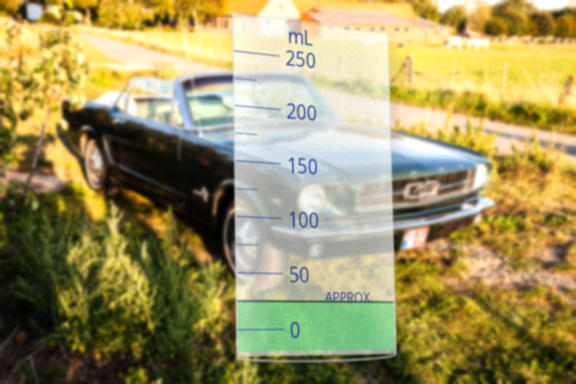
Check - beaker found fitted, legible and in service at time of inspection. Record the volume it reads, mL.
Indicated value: 25 mL
